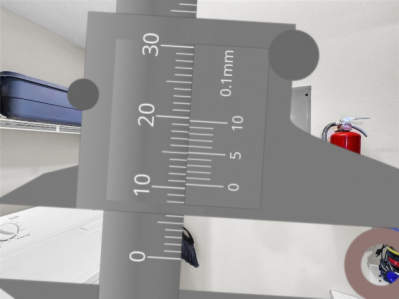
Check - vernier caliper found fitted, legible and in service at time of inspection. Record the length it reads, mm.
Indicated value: 10.6 mm
